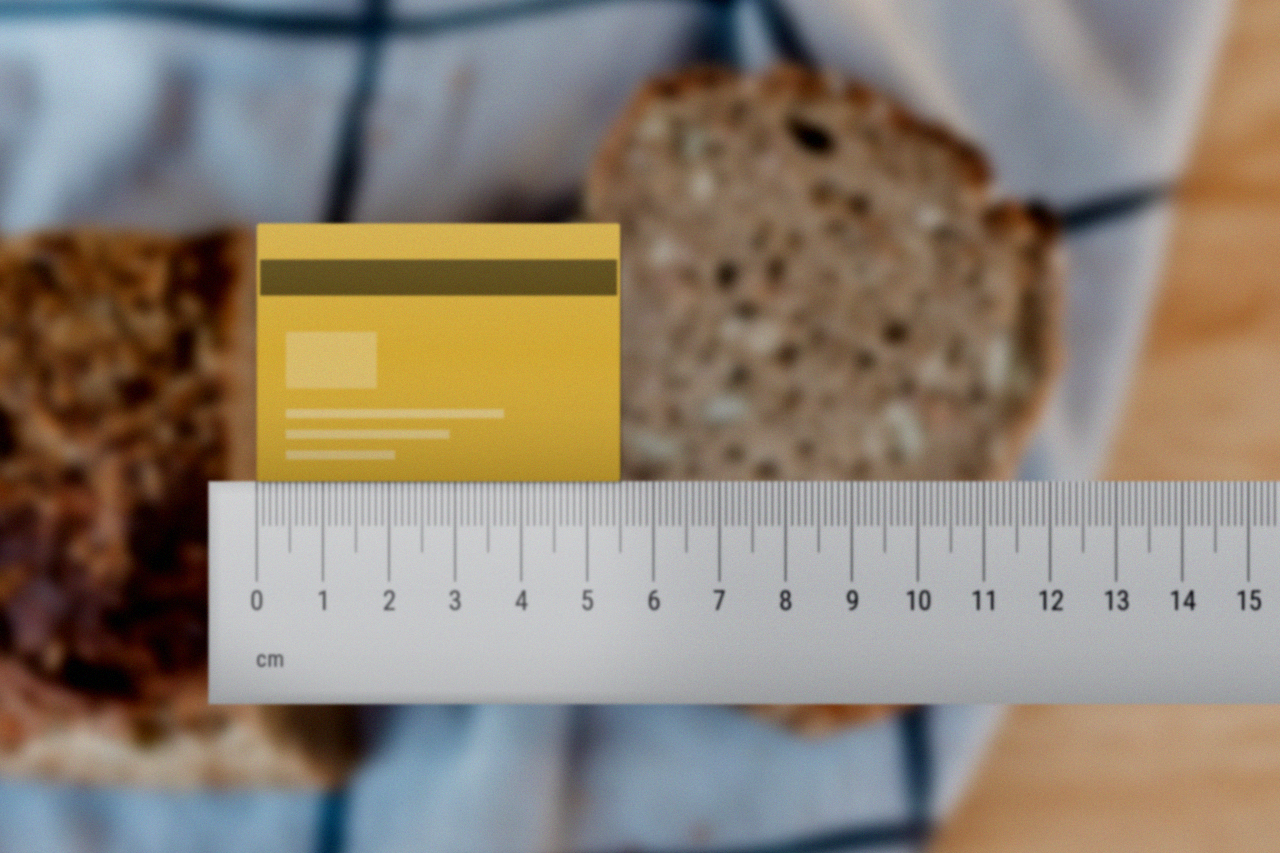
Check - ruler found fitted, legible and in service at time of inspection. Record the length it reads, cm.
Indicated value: 5.5 cm
